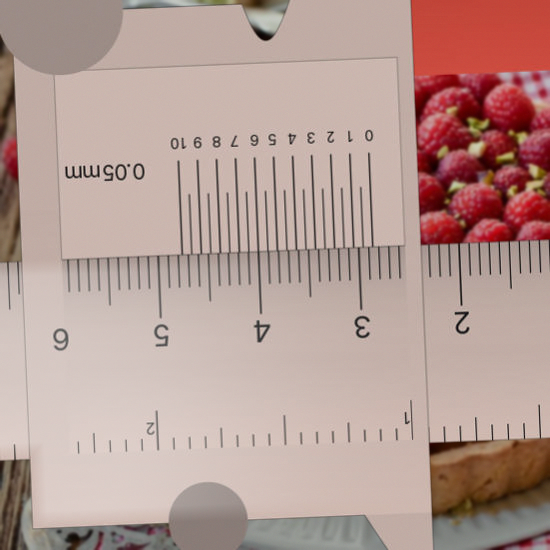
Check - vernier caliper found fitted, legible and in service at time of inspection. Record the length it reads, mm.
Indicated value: 28.6 mm
